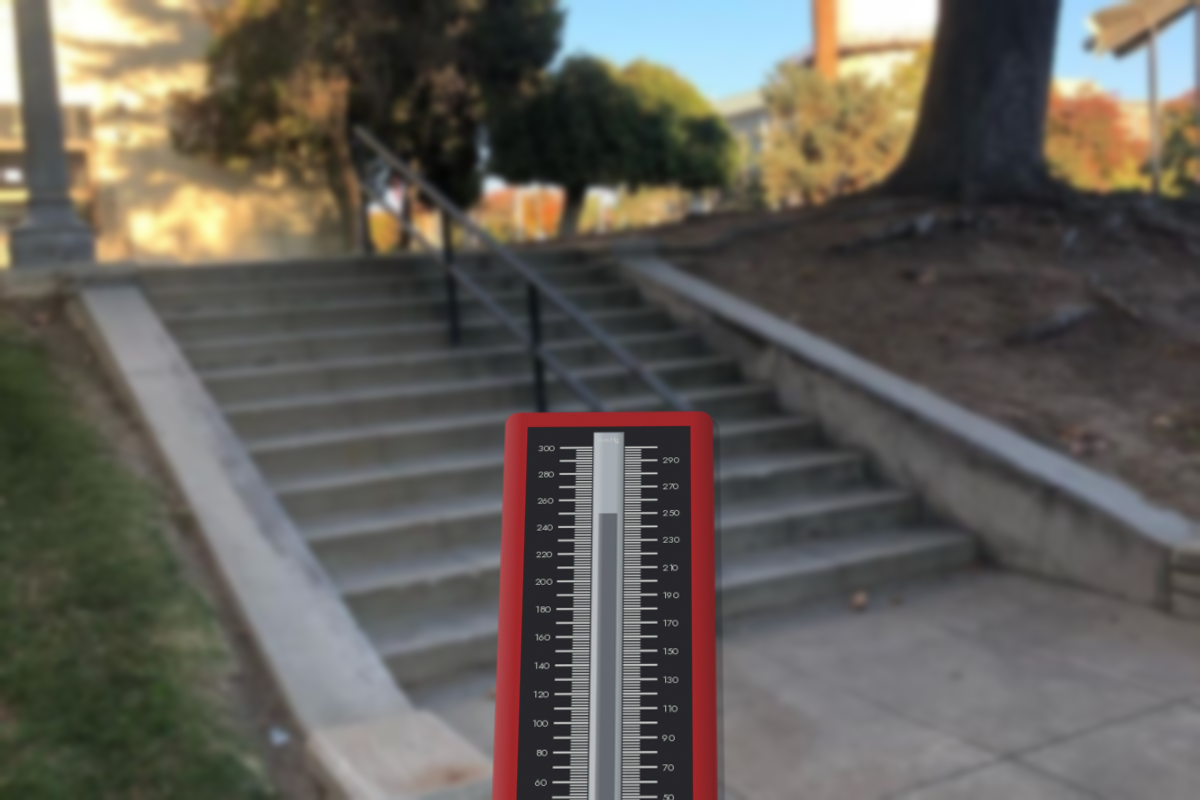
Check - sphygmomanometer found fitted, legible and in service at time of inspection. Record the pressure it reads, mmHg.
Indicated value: 250 mmHg
